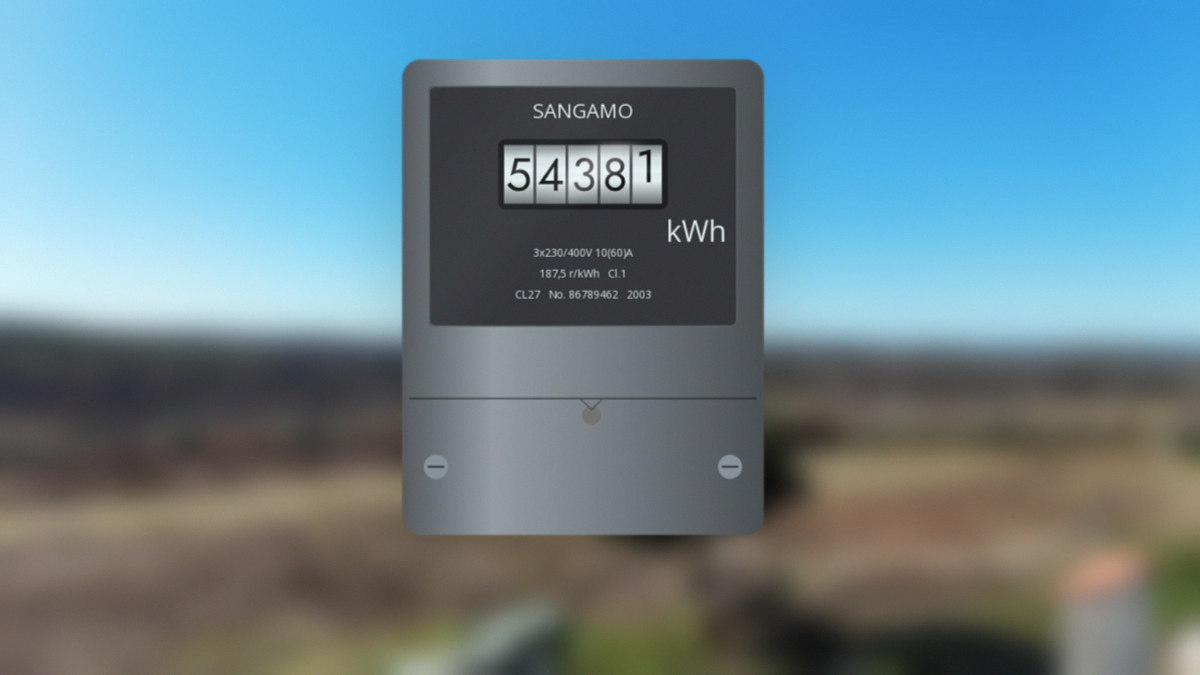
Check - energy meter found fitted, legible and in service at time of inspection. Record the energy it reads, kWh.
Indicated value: 54381 kWh
